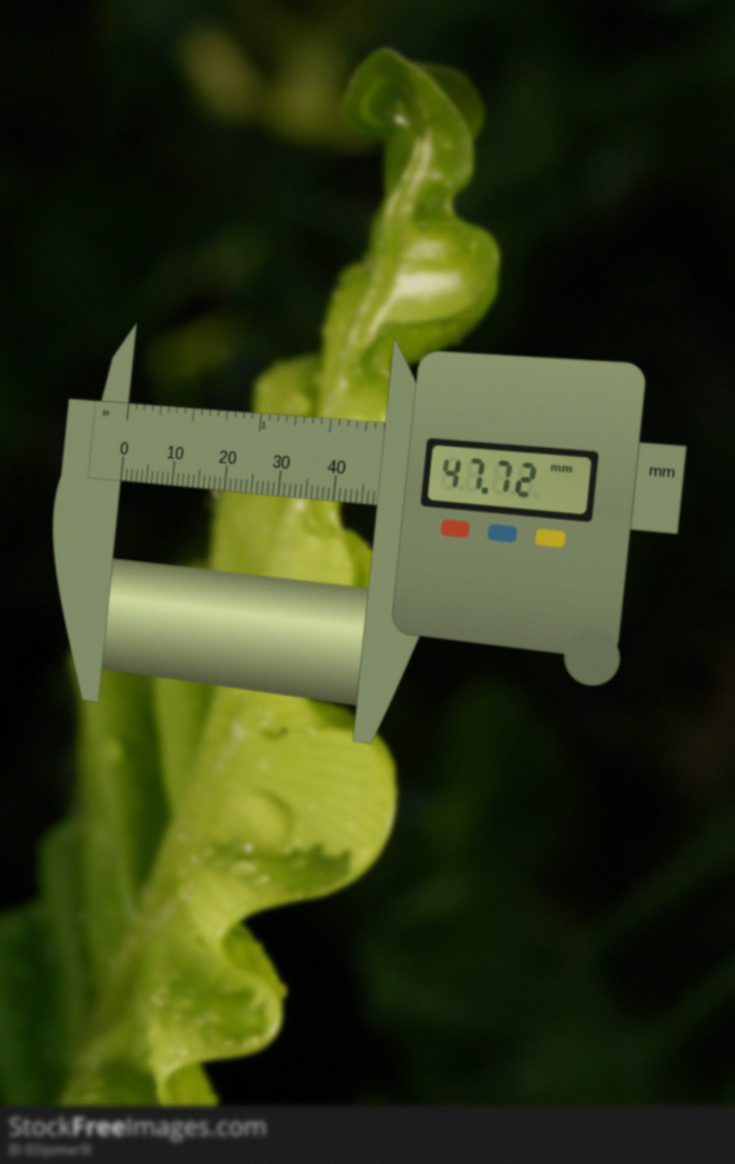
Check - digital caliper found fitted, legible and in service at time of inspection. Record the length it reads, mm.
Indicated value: 47.72 mm
